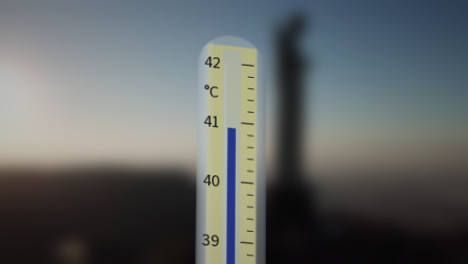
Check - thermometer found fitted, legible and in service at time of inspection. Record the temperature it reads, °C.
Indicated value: 40.9 °C
